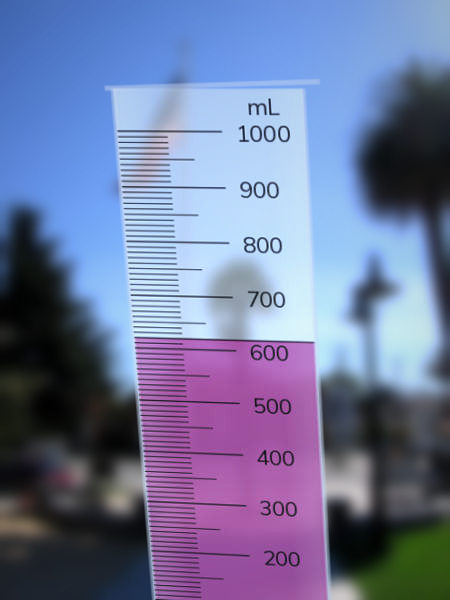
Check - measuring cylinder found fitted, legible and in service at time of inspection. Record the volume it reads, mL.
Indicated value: 620 mL
